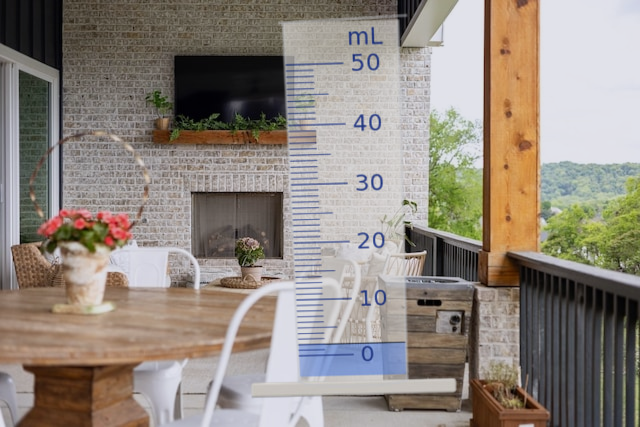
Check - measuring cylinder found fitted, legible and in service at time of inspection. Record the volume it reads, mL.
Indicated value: 2 mL
